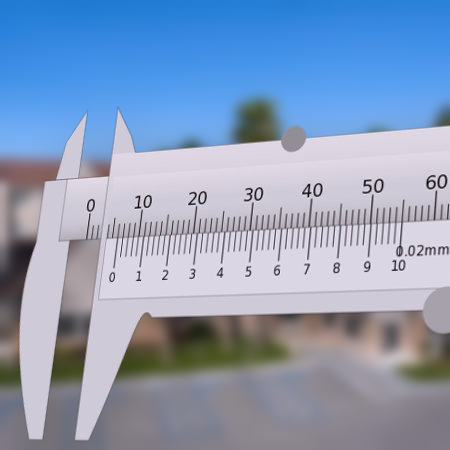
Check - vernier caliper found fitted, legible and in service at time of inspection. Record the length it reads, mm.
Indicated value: 6.0 mm
